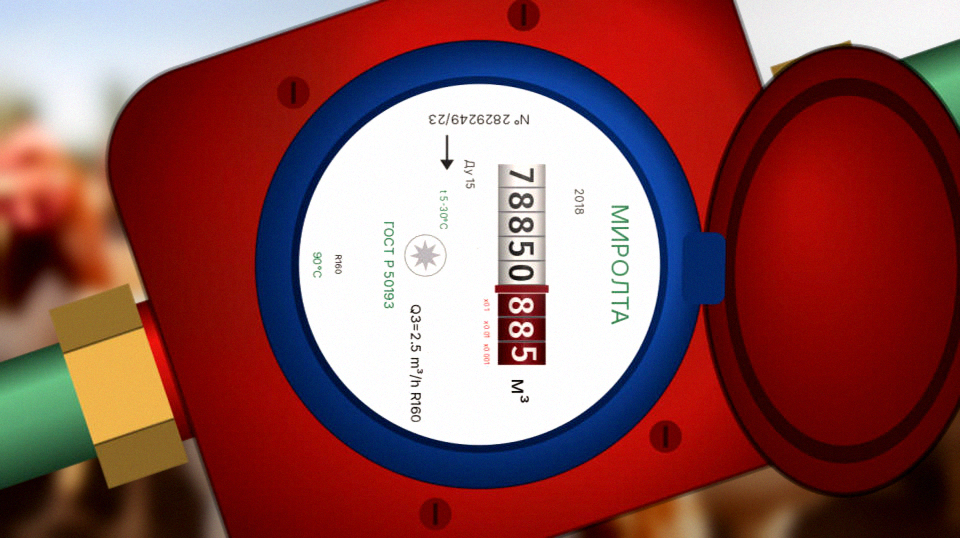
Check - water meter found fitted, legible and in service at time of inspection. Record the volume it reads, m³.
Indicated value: 78850.885 m³
